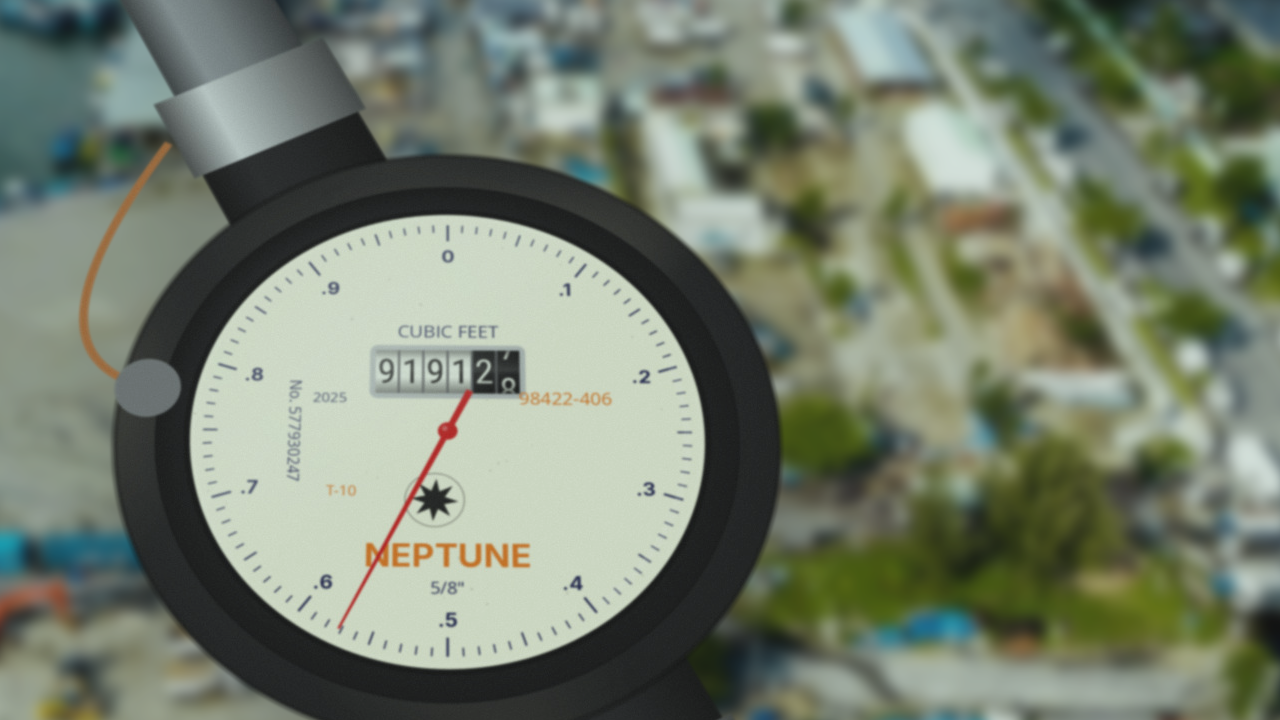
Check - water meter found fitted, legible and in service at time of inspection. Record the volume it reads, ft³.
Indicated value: 919127.57 ft³
